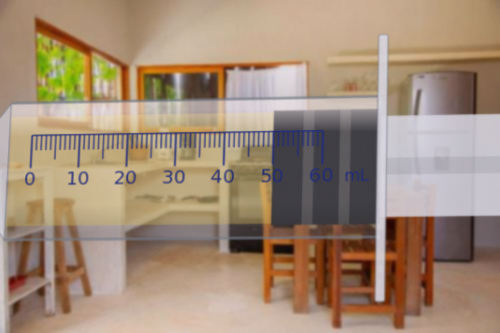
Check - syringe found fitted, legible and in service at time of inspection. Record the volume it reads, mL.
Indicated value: 50 mL
